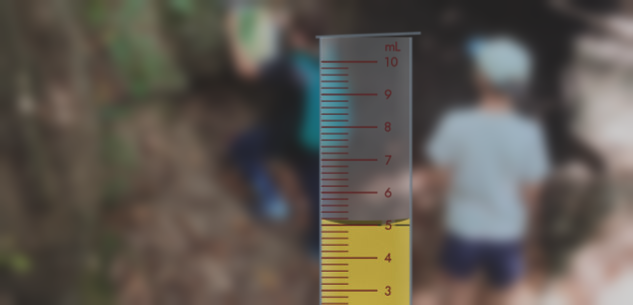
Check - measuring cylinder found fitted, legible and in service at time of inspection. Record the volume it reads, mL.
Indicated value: 5 mL
